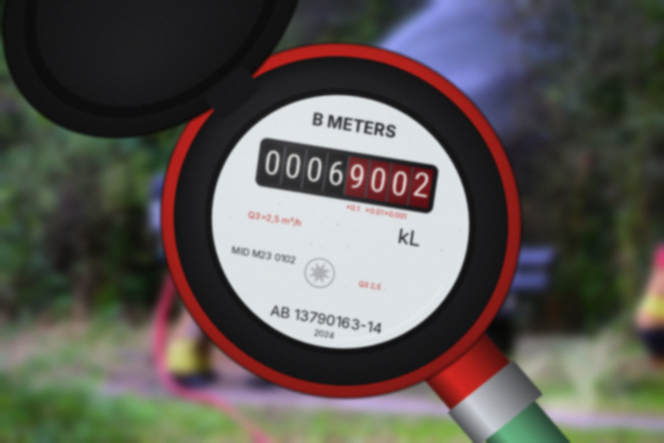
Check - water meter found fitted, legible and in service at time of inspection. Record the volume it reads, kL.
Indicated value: 6.9002 kL
